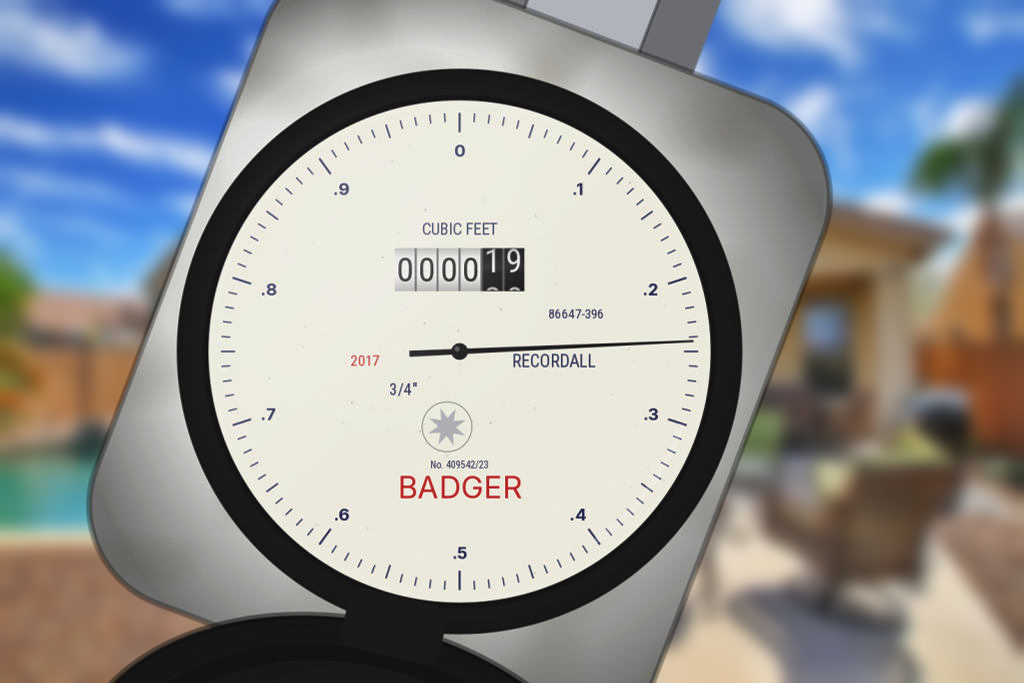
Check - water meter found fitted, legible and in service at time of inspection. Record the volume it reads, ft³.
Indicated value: 19.24 ft³
